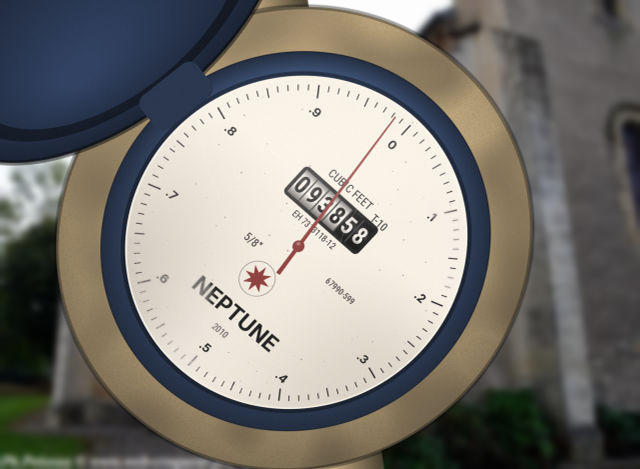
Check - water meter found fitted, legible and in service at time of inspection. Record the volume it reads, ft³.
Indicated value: 93857.98 ft³
